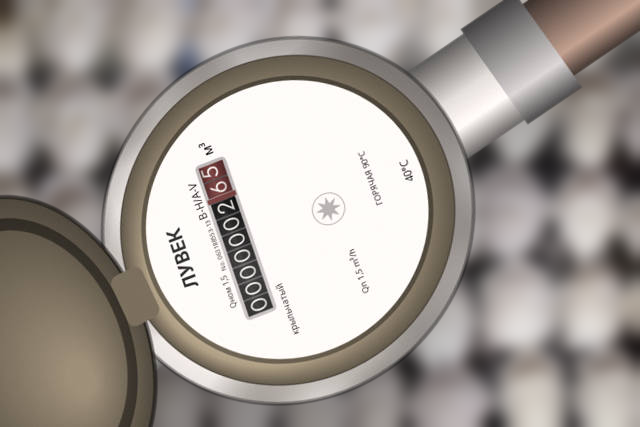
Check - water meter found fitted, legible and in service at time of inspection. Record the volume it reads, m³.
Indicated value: 2.65 m³
